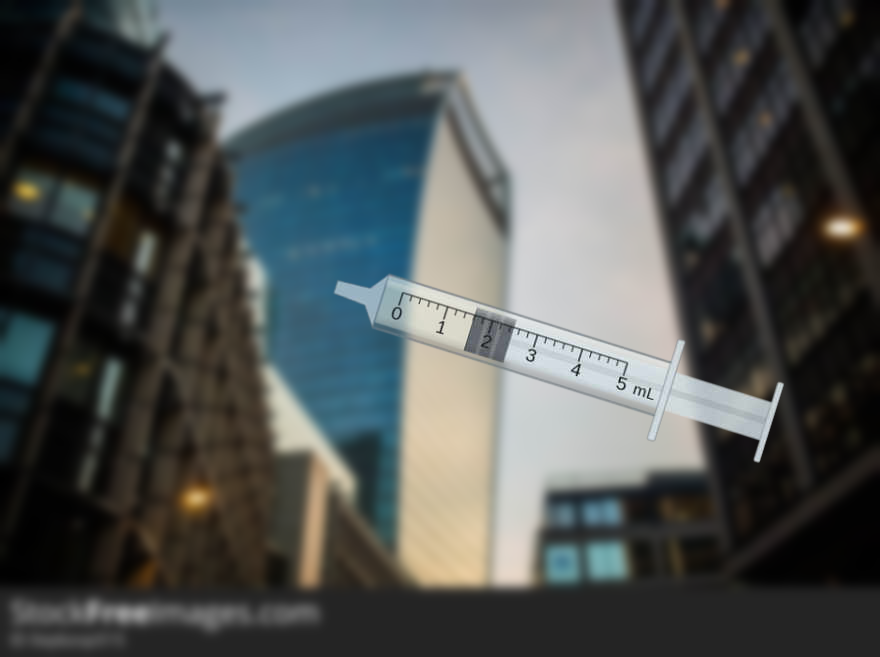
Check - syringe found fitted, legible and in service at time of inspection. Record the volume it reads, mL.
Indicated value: 1.6 mL
